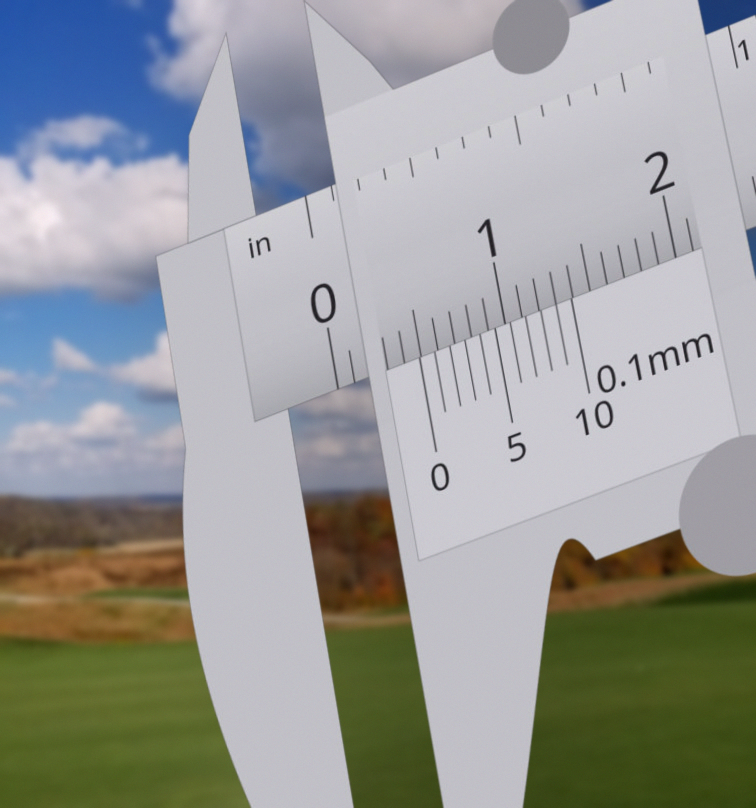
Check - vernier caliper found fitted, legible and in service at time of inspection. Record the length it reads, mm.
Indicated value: 4.9 mm
